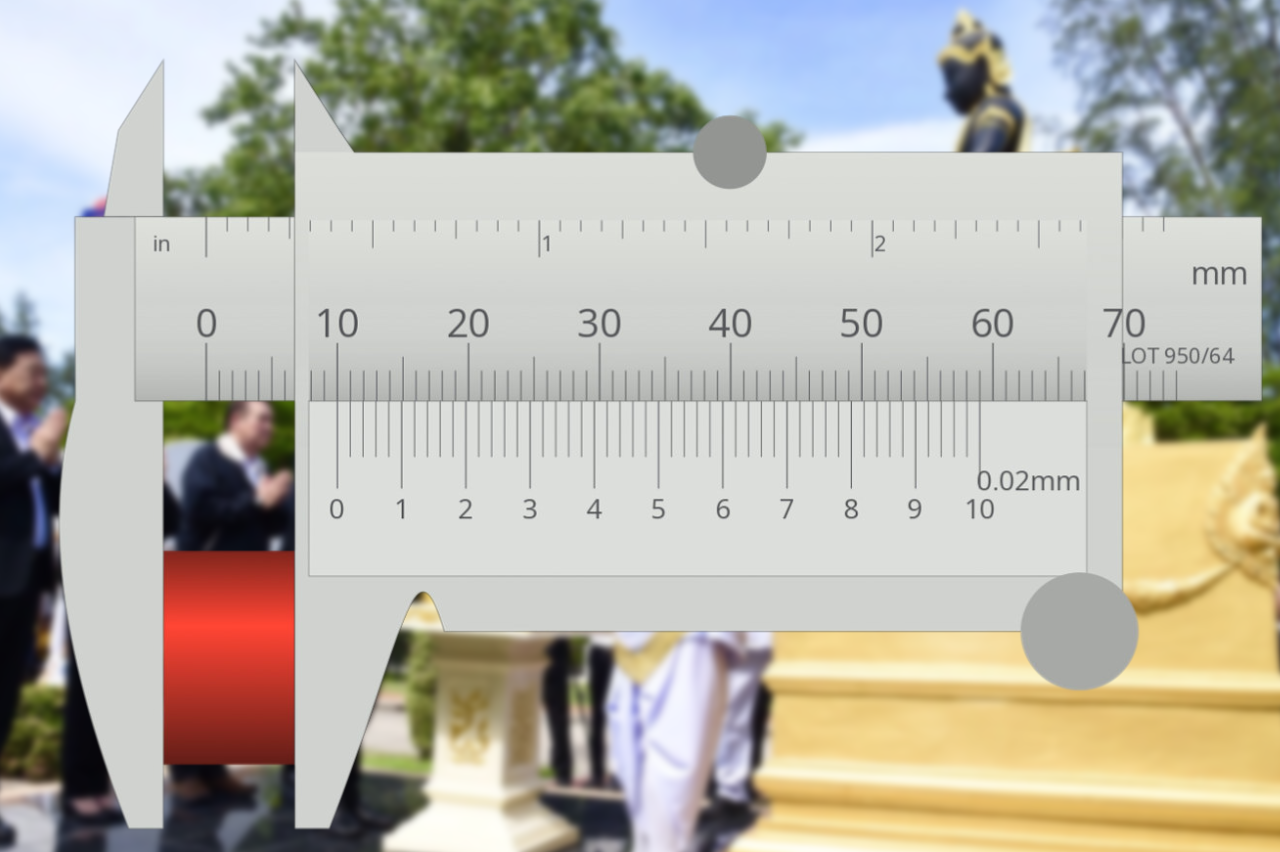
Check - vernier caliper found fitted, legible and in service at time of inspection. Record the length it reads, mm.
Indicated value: 10.0 mm
